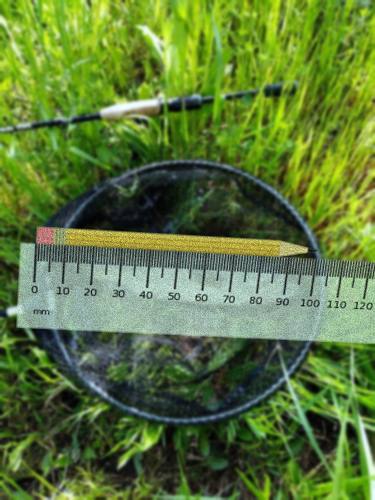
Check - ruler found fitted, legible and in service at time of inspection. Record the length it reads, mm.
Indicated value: 100 mm
